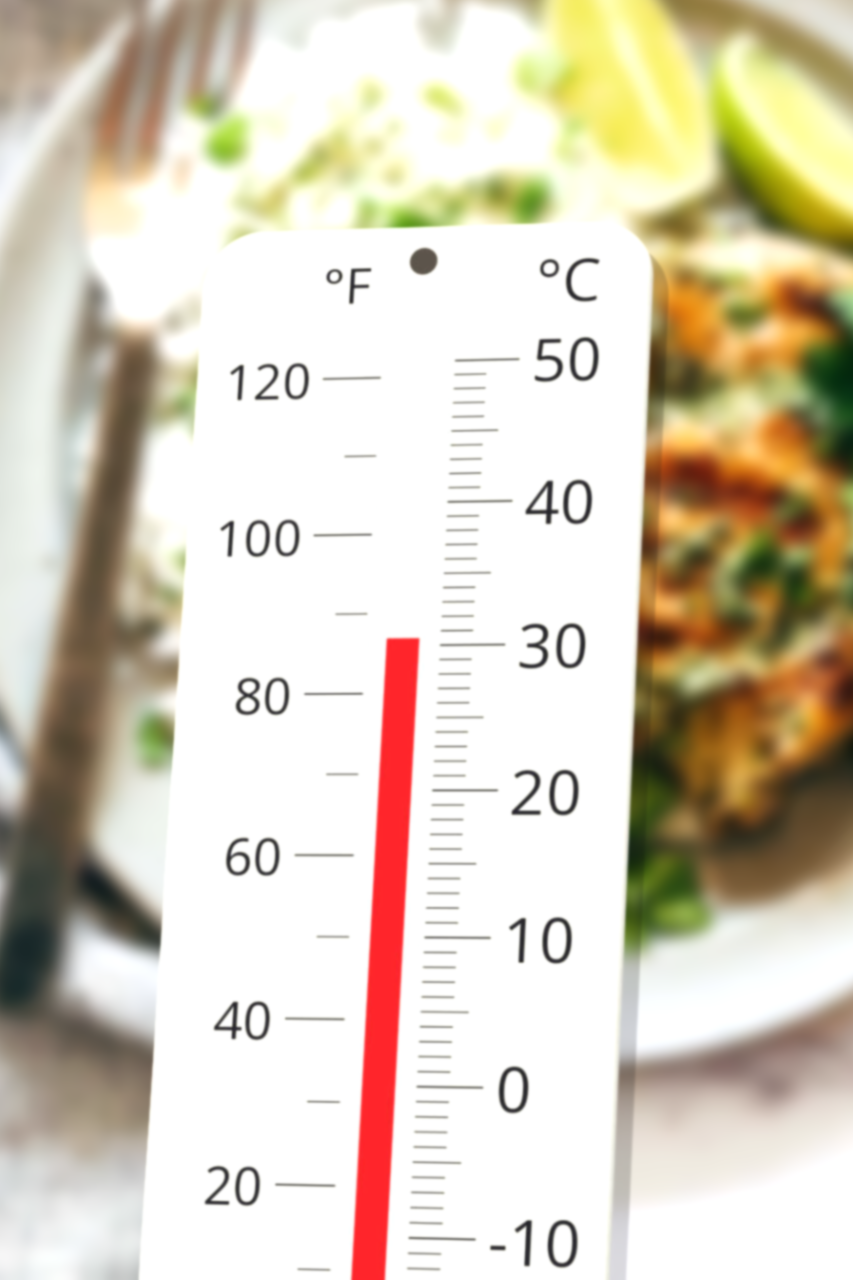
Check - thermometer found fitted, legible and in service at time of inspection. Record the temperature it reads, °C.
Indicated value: 30.5 °C
